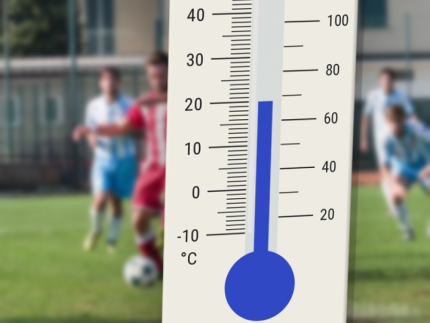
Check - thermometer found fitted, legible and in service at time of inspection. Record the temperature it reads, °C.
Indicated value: 20 °C
